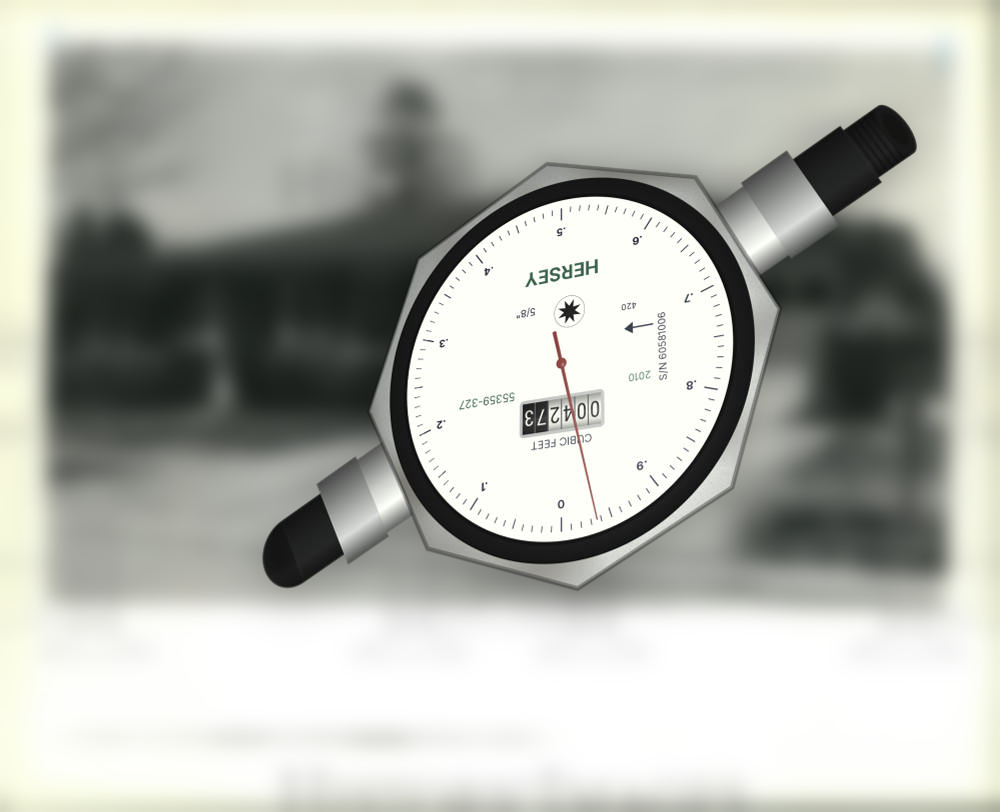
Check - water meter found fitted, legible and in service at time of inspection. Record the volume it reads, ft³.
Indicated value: 4272.96 ft³
